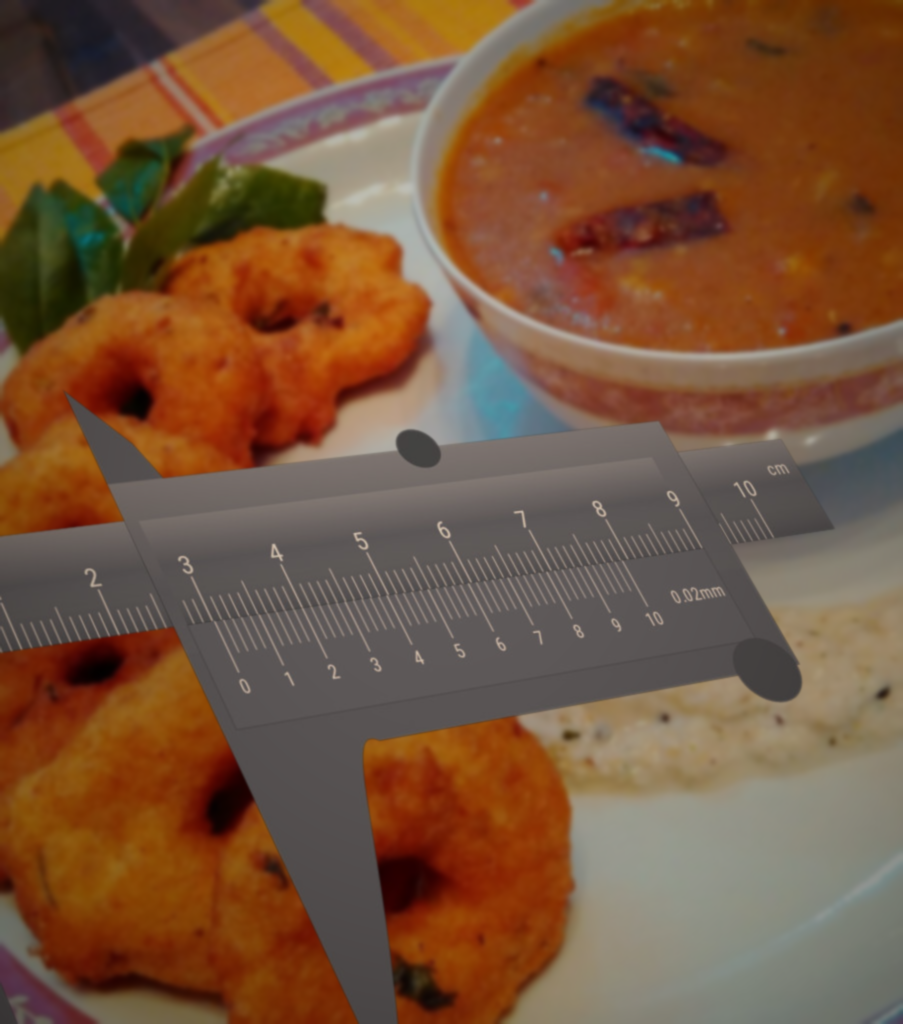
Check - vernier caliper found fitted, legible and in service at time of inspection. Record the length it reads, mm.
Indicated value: 30.2 mm
